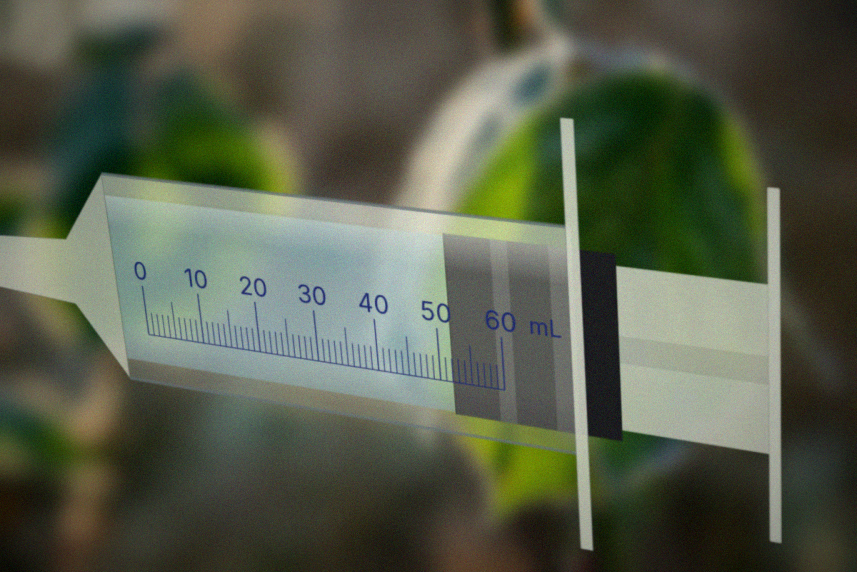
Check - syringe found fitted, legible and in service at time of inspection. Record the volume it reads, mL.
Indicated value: 52 mL
